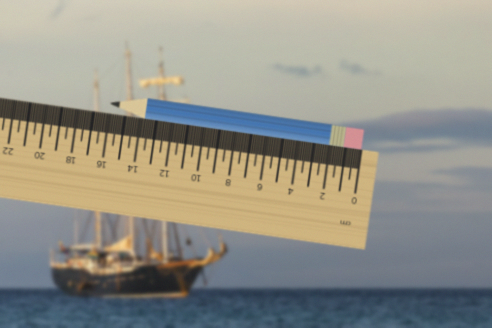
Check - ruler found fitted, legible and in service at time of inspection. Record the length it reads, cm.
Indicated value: 16 cm
